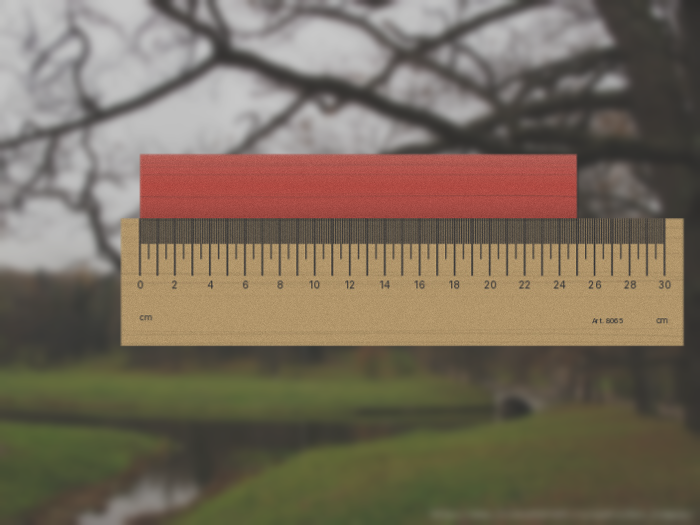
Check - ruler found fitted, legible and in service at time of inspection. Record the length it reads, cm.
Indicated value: 25 cm
